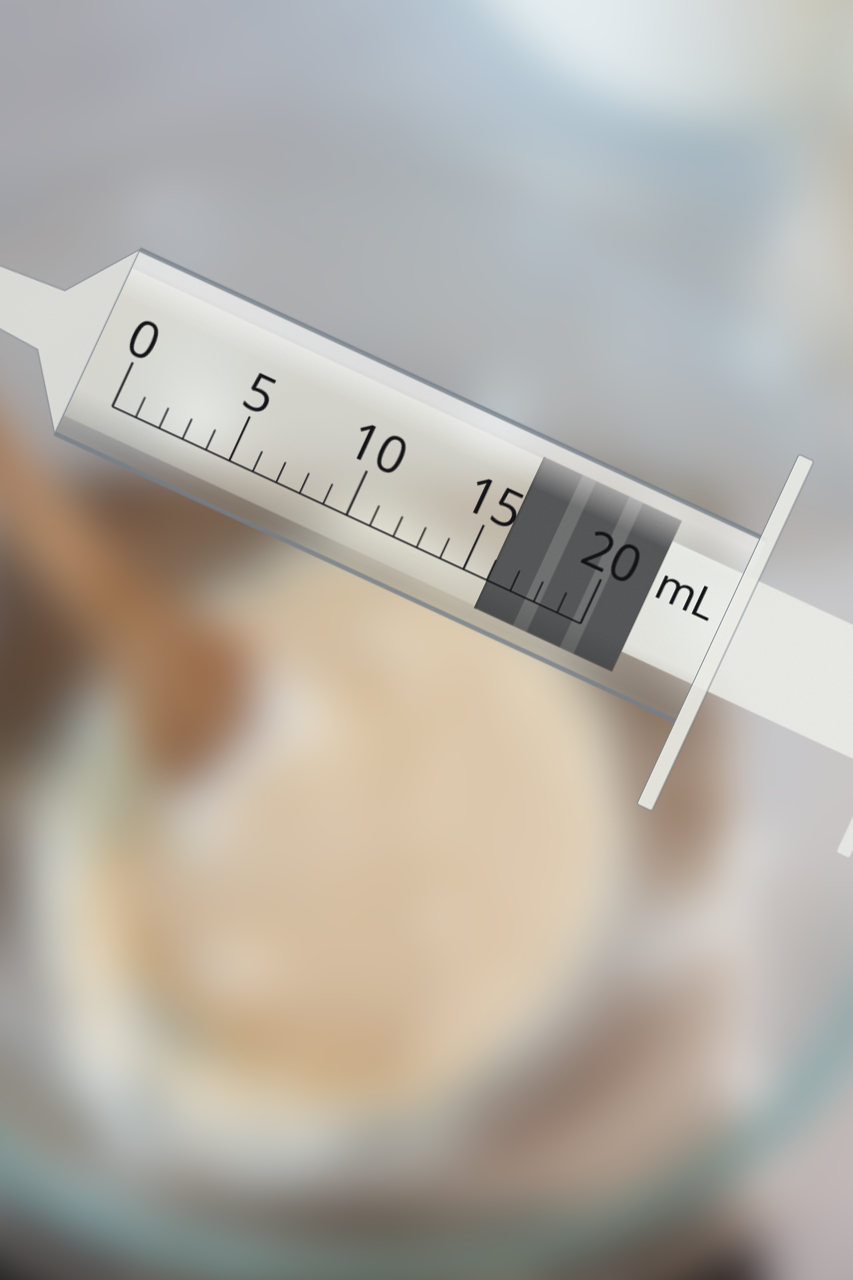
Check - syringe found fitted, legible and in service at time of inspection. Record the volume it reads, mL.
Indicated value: 16 mL
